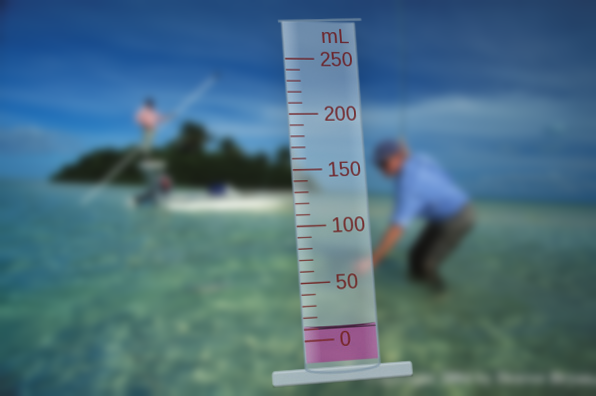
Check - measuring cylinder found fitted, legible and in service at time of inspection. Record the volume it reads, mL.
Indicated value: 10 mL
